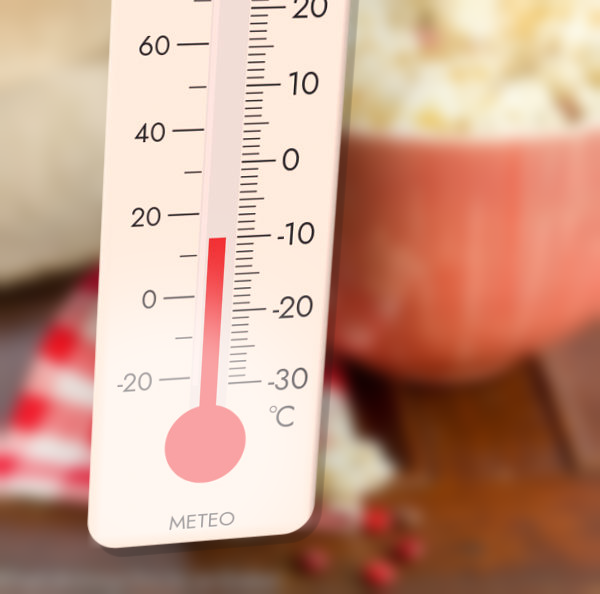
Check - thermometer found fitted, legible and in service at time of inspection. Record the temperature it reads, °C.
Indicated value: -10 °C
